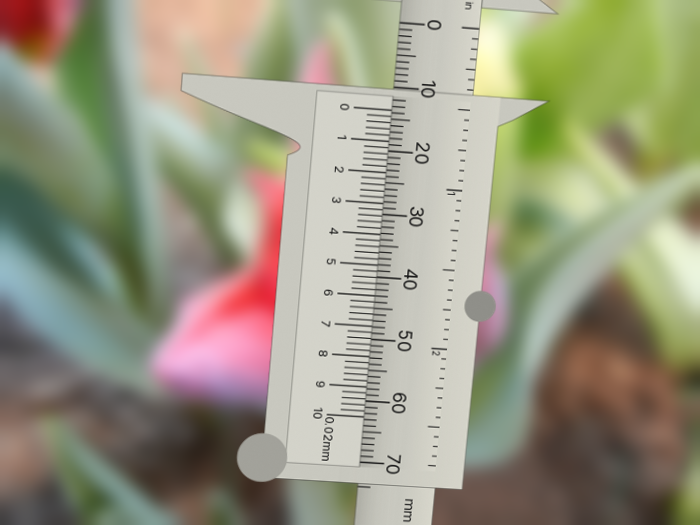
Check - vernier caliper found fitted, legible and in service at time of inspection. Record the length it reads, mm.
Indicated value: 13.6 mm
